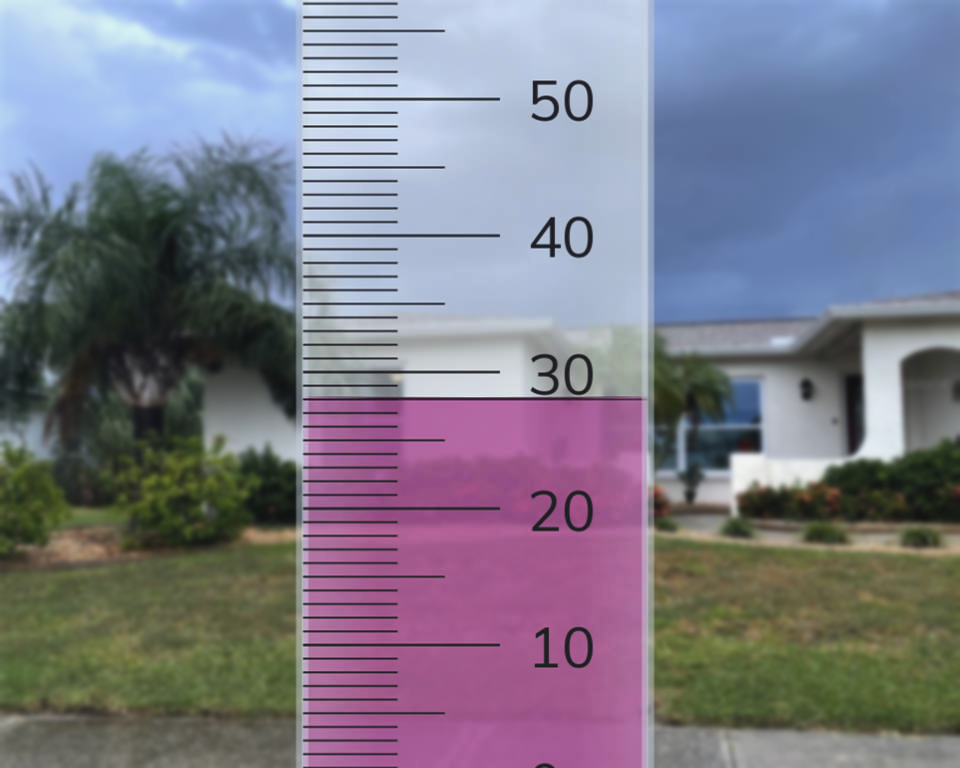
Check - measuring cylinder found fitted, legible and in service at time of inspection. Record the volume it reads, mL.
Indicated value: 28 mL
